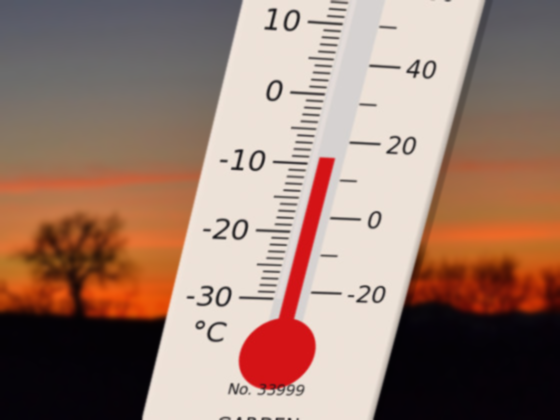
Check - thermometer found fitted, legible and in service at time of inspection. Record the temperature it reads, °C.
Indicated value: -9 °C
